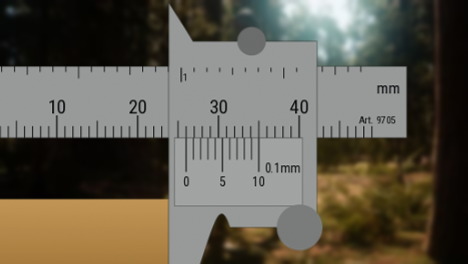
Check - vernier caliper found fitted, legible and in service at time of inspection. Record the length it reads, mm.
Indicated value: 26.0 mm
